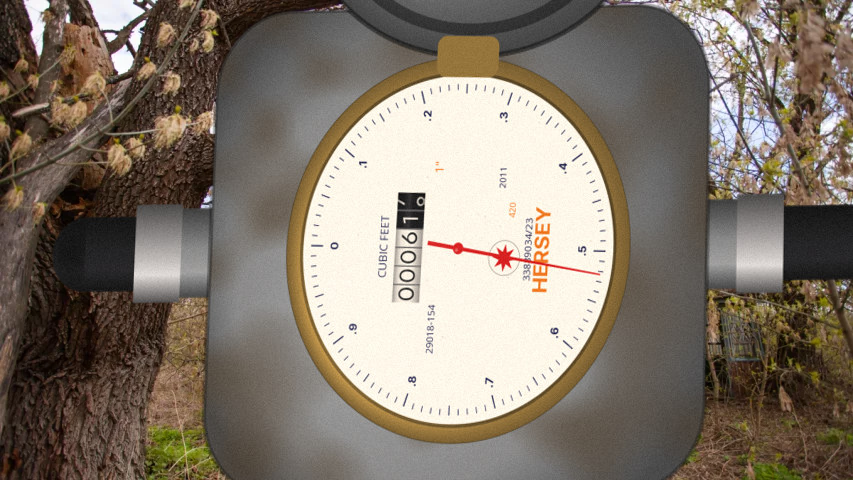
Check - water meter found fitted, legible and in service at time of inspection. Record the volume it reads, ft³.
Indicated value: 617.52 ft³
